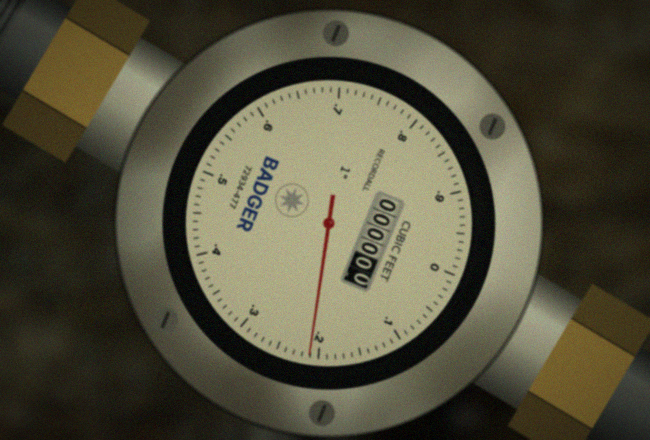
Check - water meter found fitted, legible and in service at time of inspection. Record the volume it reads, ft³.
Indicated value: 0.21 ft³
